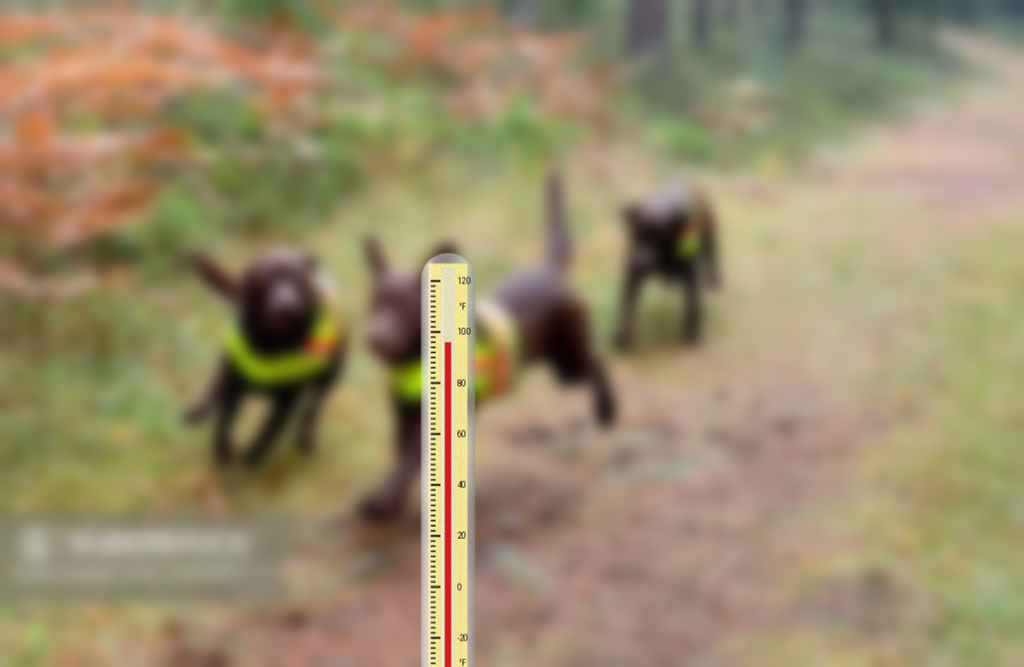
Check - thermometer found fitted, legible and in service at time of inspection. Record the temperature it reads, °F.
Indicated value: 96 °F
